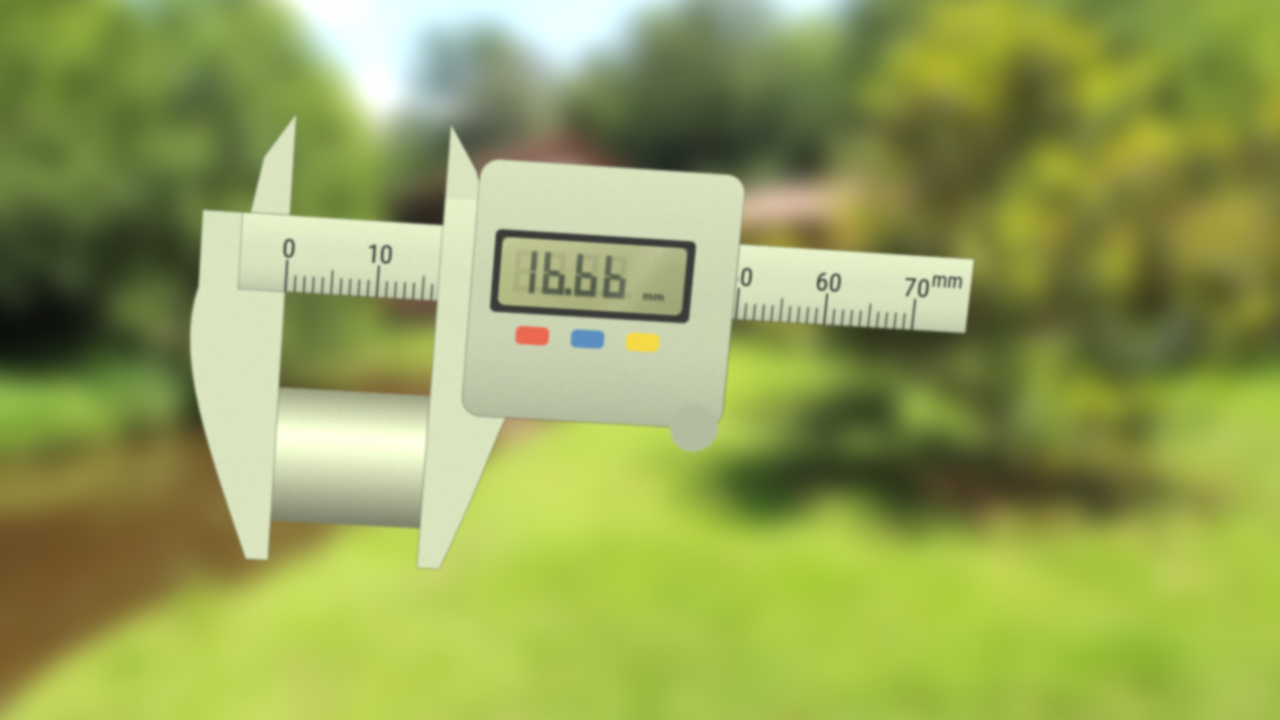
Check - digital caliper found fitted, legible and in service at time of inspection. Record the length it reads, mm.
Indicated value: 16.66 mm
